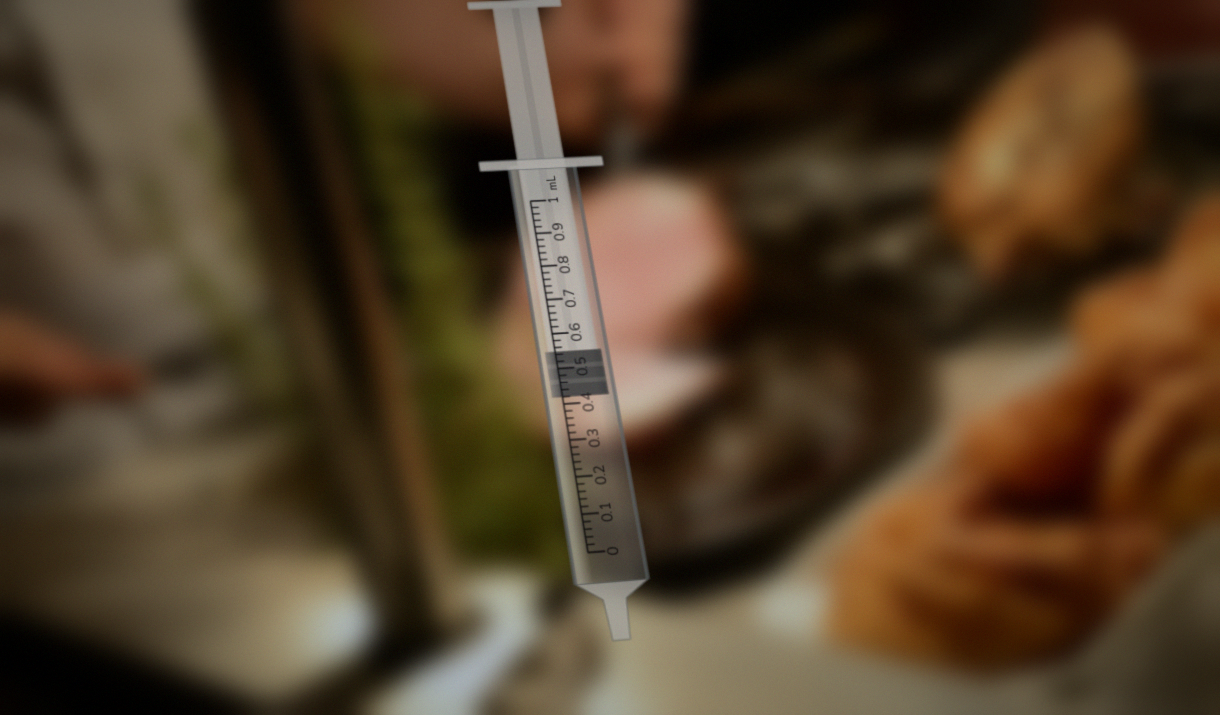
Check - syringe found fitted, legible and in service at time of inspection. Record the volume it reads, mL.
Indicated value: 0.42 mL
